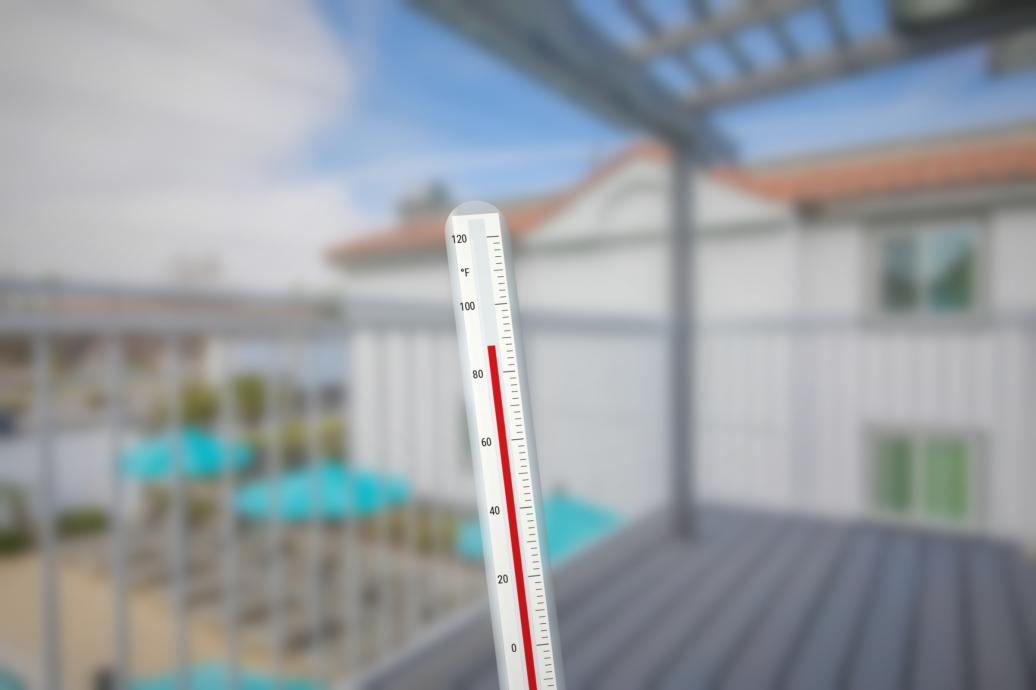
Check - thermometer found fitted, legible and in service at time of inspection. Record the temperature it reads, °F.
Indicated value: 88 °F
